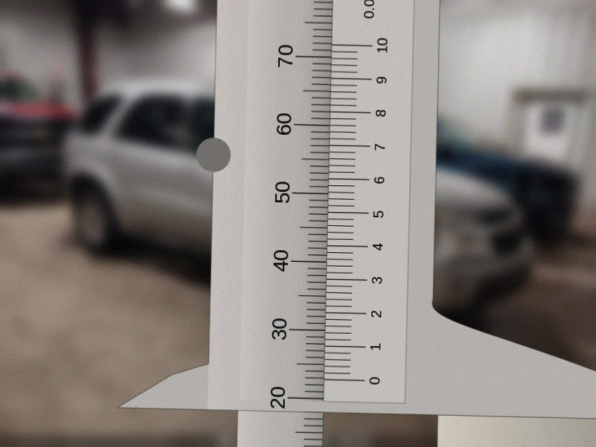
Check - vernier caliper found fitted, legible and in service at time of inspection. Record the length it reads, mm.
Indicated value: 22.8 mm
